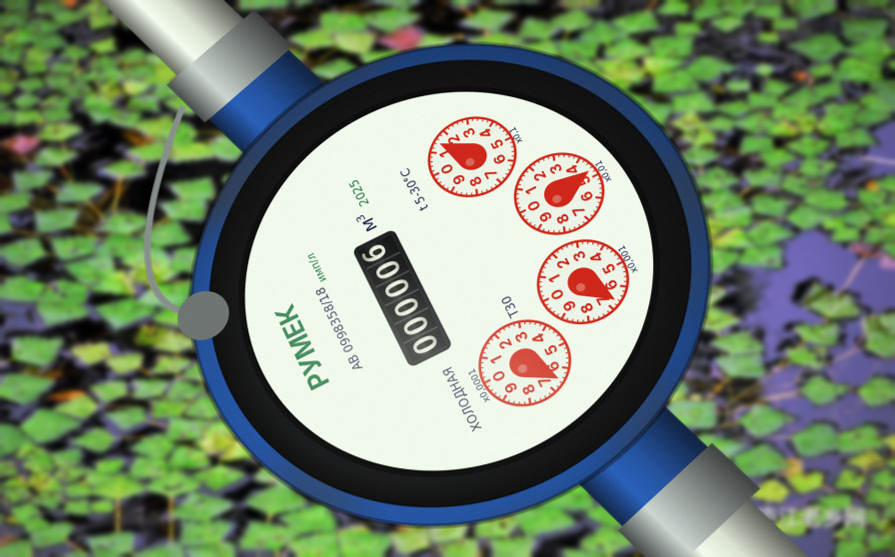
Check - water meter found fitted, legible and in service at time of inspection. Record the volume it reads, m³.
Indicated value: 6.1466 m³
